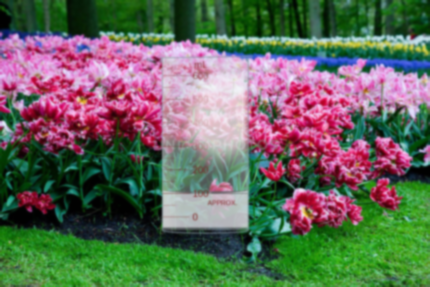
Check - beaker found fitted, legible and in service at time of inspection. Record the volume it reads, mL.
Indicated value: 100 mL
